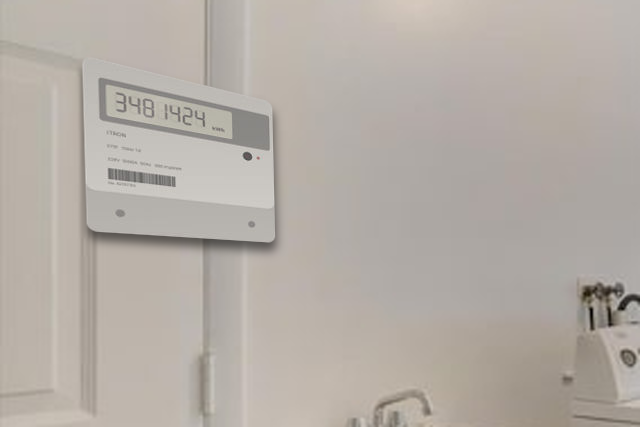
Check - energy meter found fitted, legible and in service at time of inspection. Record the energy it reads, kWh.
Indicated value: 3481424 kWh
